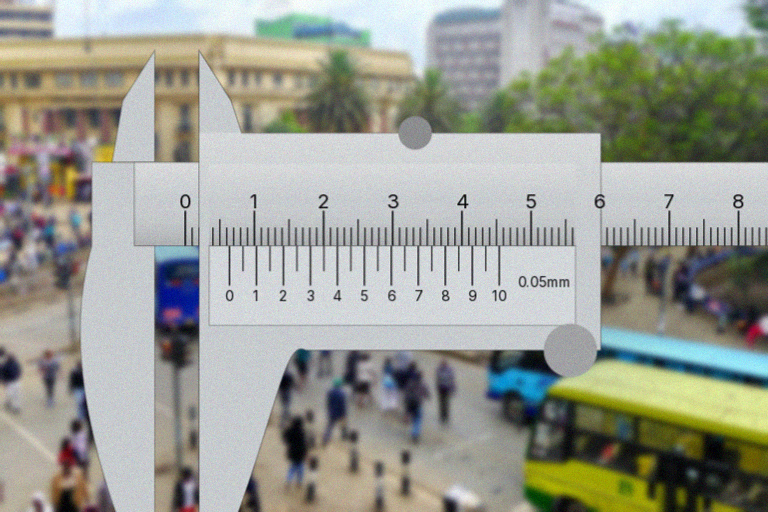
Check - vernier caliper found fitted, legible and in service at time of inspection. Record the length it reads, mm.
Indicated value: 6.4 mm
